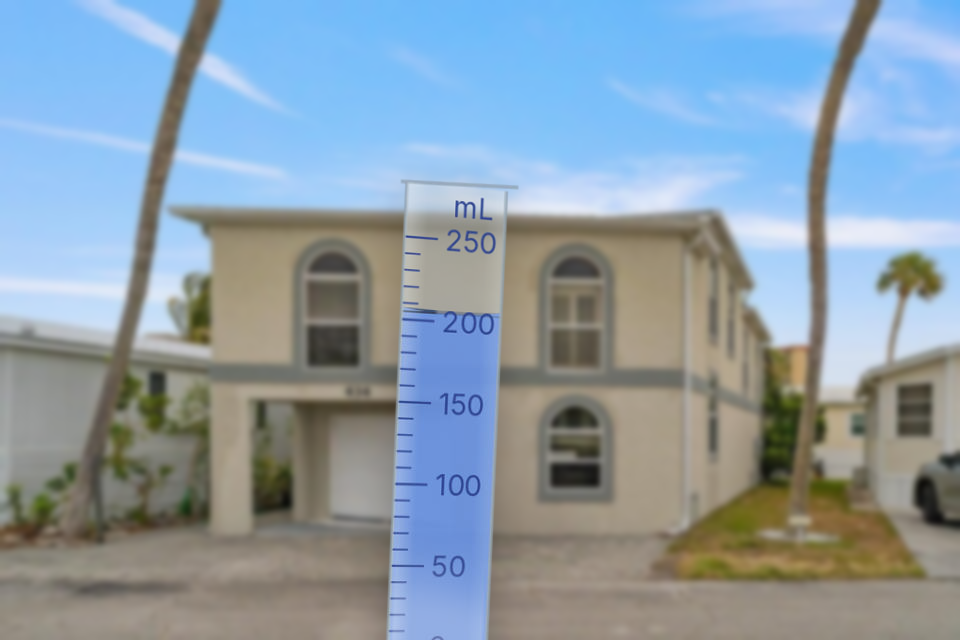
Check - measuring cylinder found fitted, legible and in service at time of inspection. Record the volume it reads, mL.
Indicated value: 205 mL
